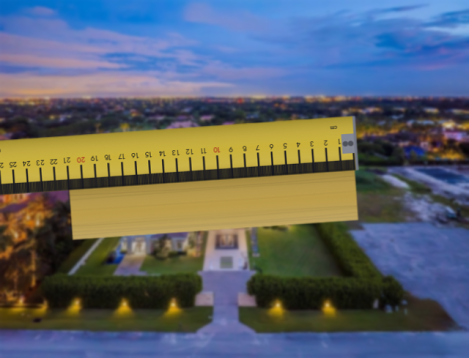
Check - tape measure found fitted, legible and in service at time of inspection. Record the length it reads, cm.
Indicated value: 21 cm
